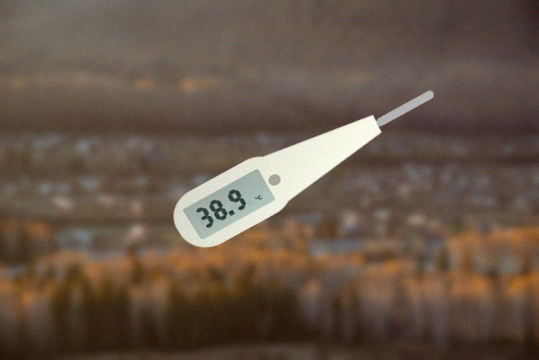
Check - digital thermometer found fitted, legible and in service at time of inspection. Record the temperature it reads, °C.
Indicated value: 38.9 °C
